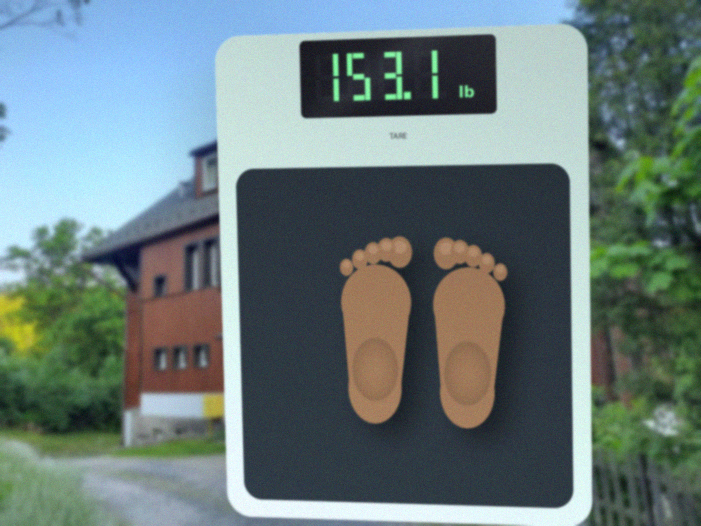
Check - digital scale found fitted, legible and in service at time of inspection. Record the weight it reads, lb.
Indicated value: 153.1 lb
